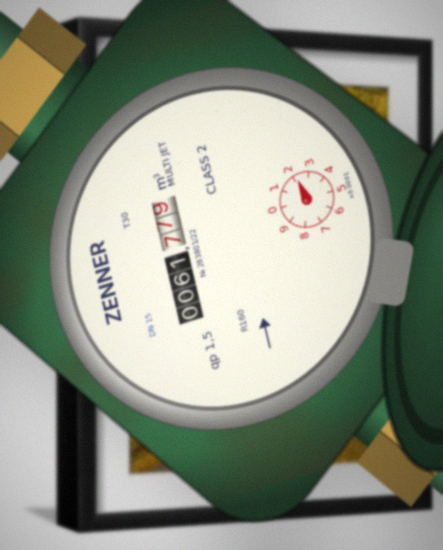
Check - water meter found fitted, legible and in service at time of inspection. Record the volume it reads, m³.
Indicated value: 61.7792 m³
